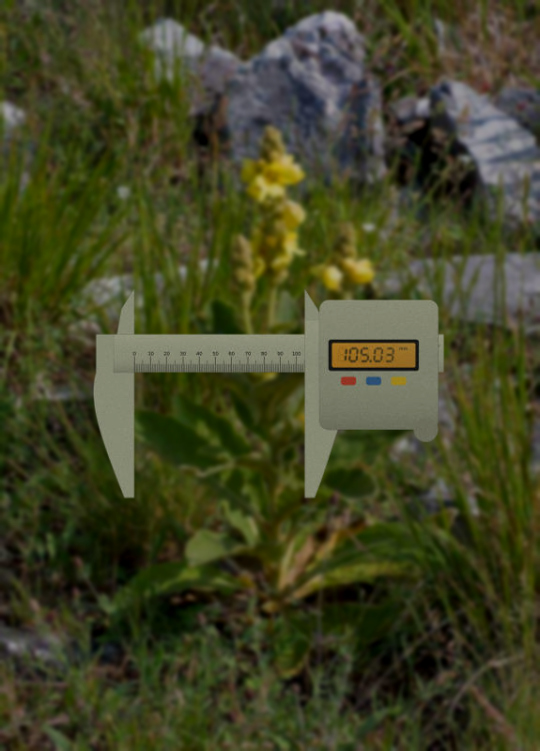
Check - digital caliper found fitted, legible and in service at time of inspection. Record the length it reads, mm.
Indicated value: 105.03 mm
